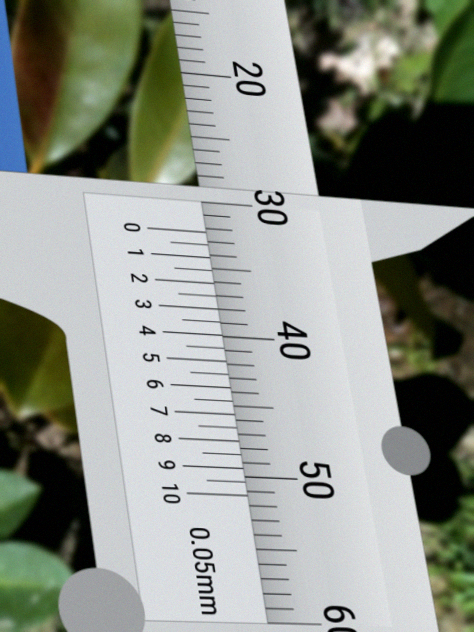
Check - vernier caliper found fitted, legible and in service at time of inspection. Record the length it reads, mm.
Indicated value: 32.3 mm
